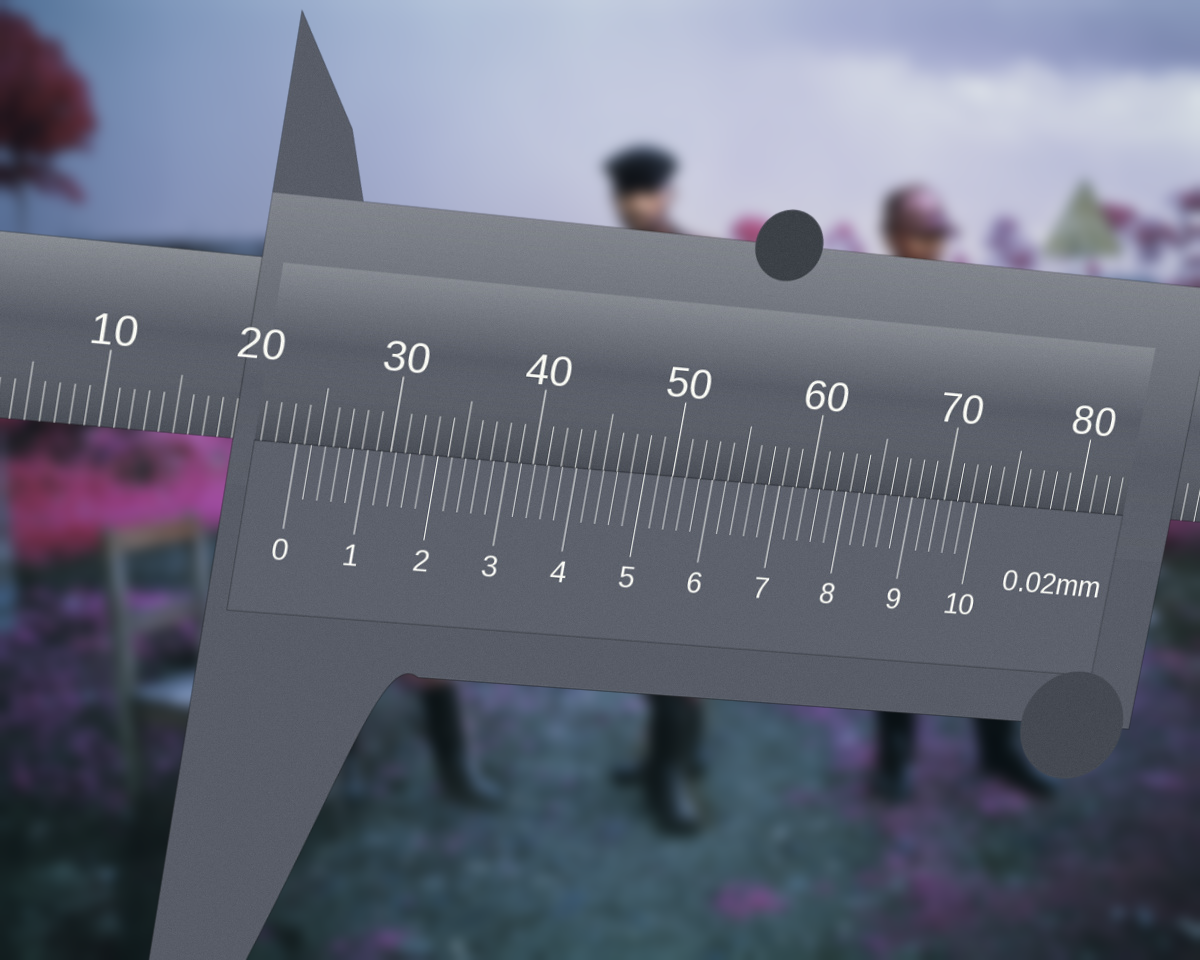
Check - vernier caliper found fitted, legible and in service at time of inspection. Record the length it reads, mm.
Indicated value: 23.5 mm
